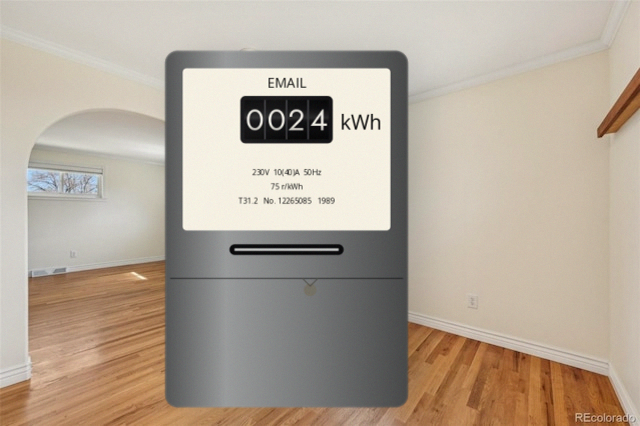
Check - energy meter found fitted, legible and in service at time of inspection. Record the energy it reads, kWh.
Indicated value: 24 kWh
